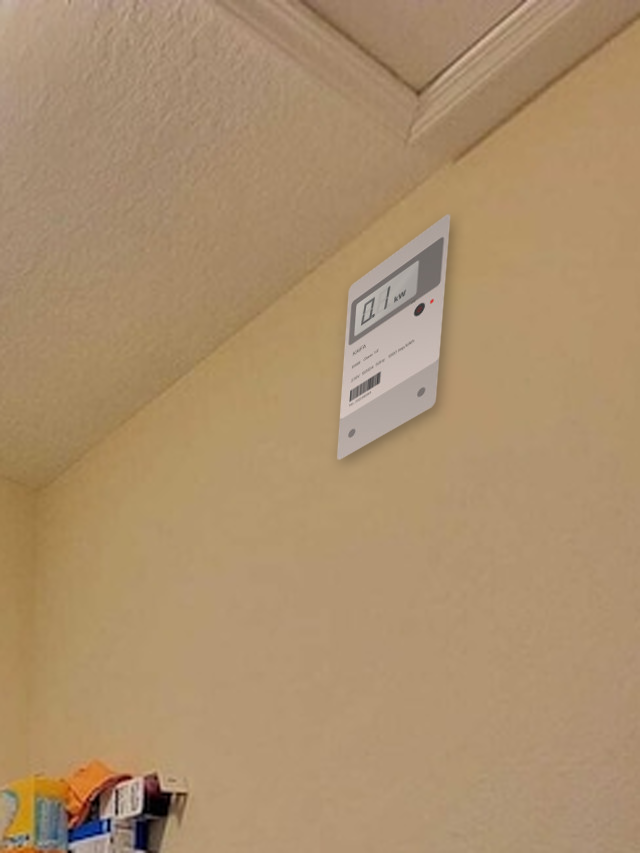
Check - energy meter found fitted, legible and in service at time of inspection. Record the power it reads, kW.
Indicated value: 0.1 kW
